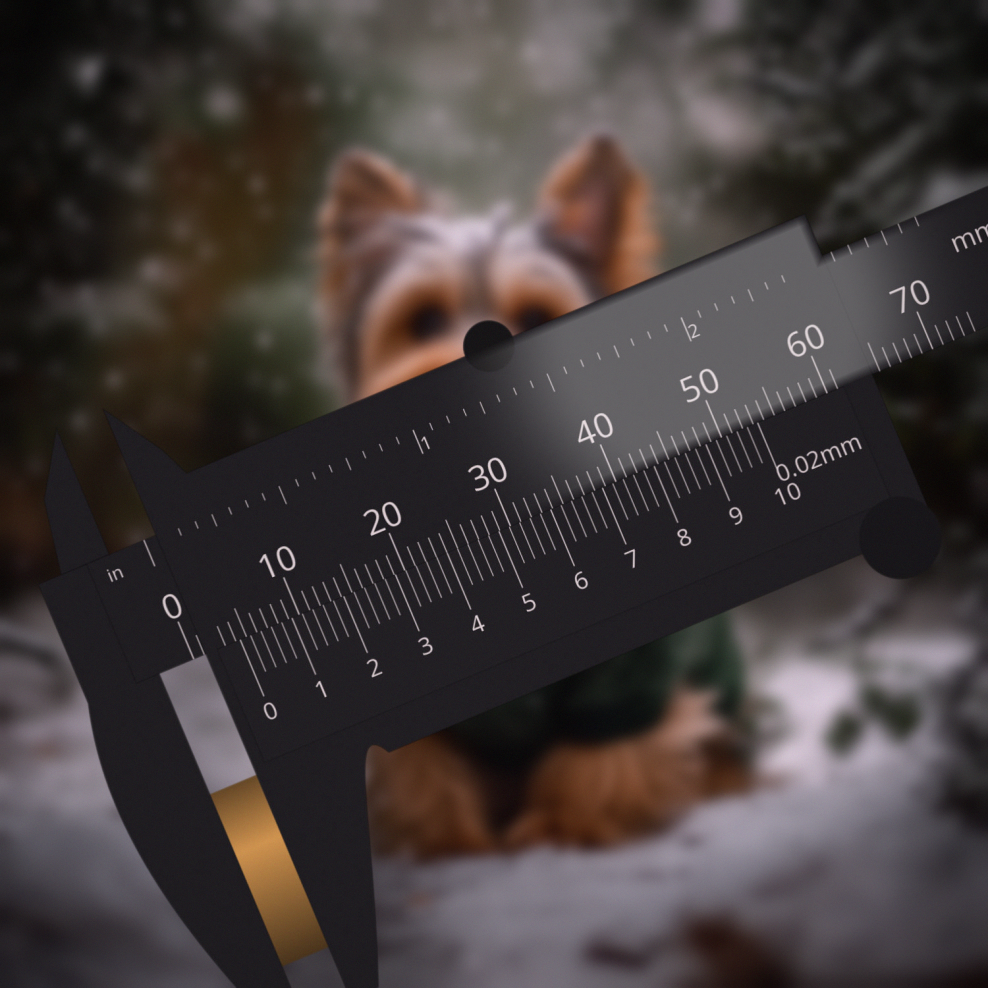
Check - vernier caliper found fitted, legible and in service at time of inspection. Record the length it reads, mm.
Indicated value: 4.4 mm
